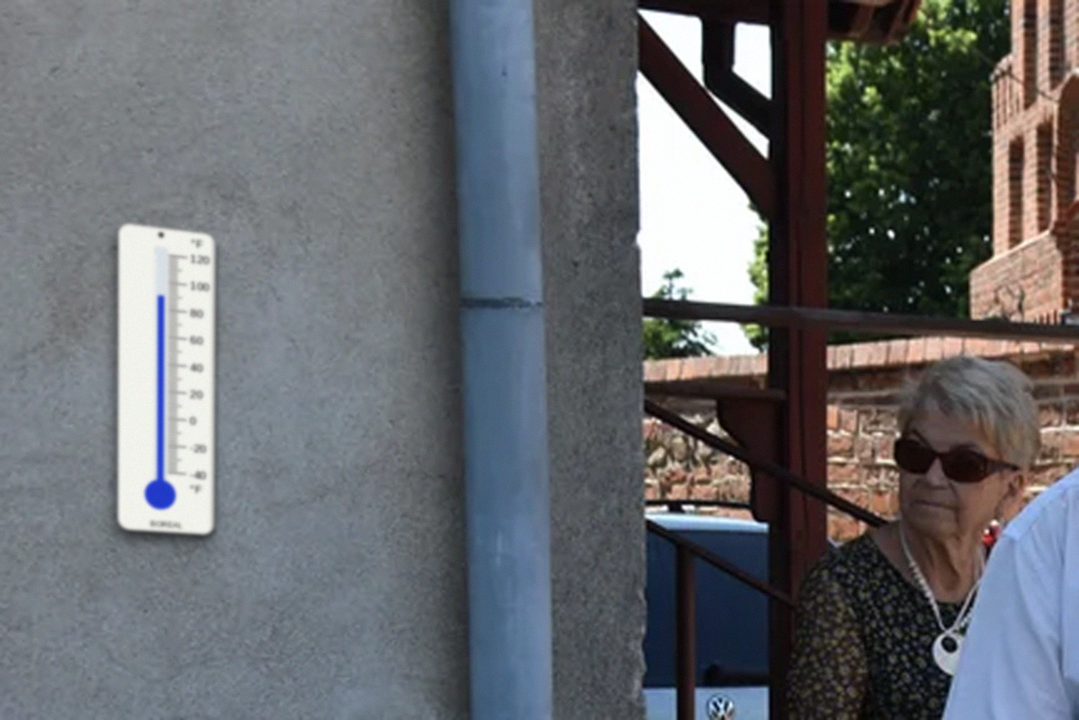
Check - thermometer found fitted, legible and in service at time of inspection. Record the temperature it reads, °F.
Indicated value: 90 °F
